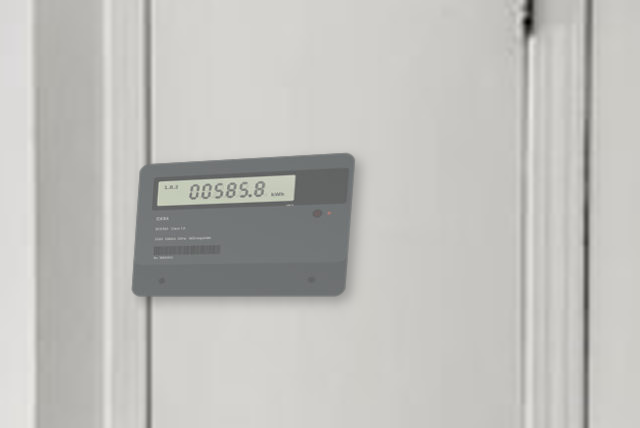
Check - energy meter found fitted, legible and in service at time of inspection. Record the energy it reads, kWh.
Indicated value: 585.8 kWh
